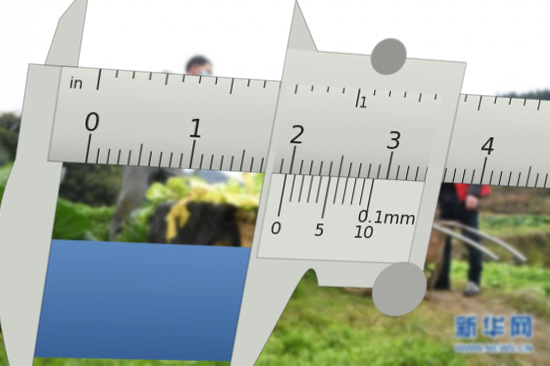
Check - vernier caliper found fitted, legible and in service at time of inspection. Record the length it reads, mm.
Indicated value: 19.6 mm
